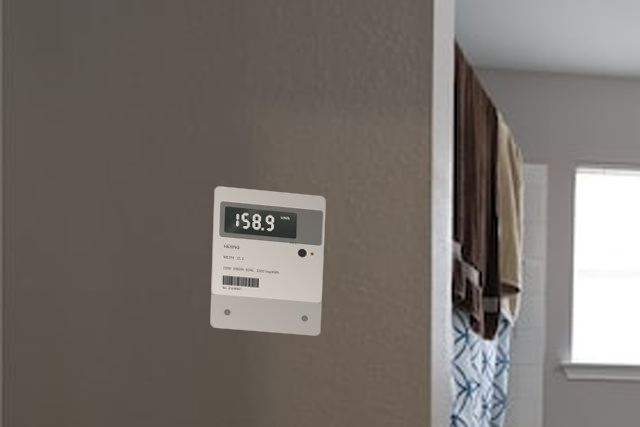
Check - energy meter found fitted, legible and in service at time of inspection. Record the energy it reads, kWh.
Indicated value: 158.9 kWh
